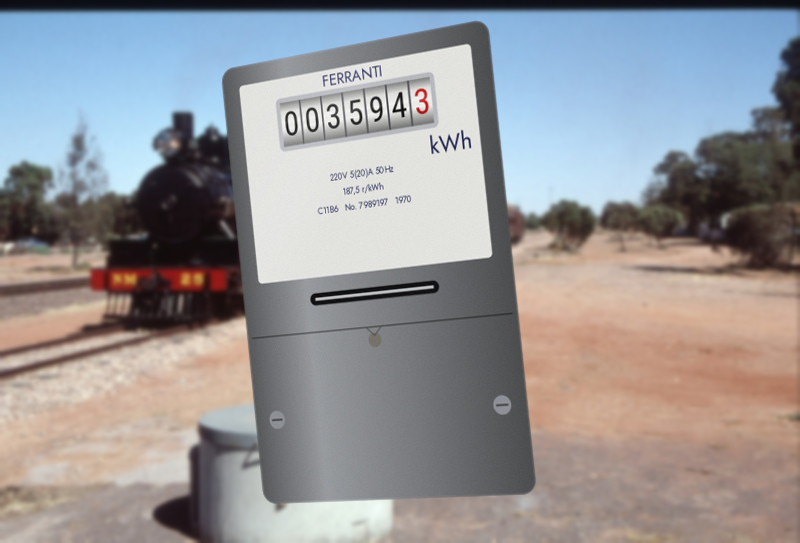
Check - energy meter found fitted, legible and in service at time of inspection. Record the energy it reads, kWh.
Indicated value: 3594.3 kWh
